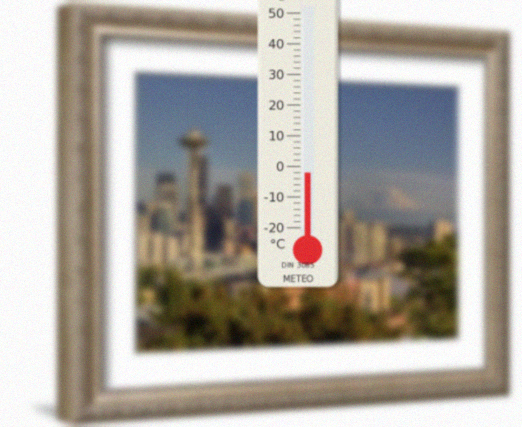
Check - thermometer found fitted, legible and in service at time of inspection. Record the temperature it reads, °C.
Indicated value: -2 °C
